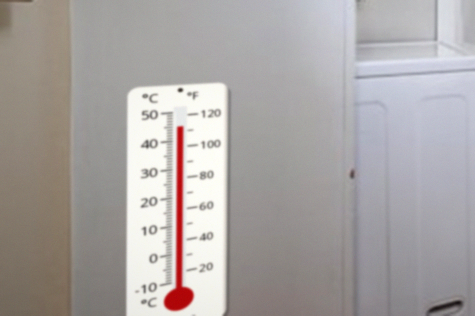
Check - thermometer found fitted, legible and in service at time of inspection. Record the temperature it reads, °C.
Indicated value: 45 °C
